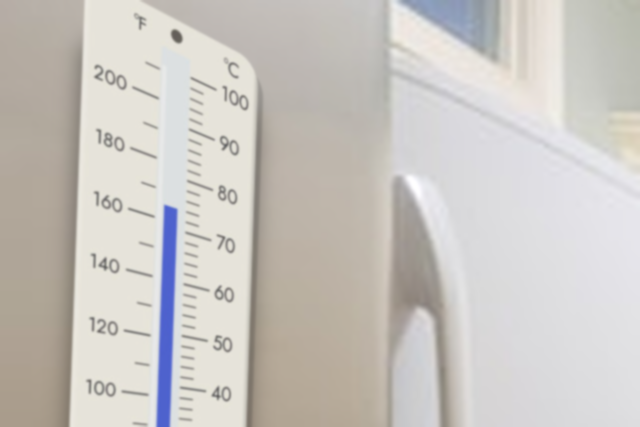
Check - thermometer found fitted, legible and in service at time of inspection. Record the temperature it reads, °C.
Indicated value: 74 °C
